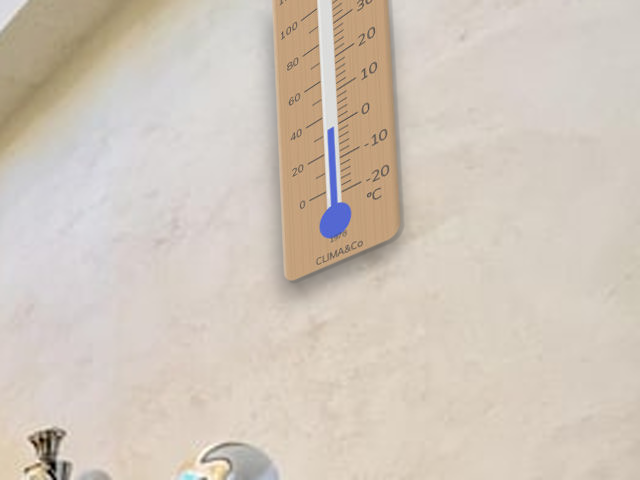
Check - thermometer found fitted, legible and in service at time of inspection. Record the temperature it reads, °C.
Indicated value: 0 °C
